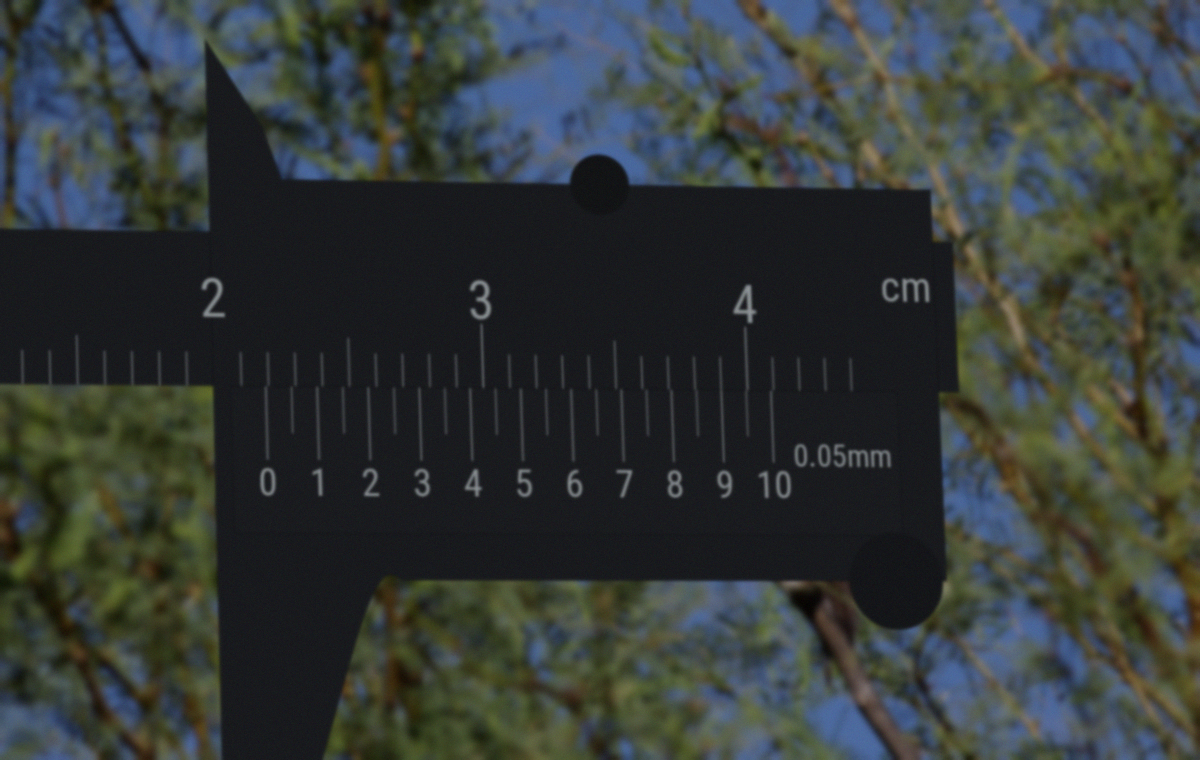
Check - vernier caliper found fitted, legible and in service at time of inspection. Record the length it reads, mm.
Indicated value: 21.9 mm
